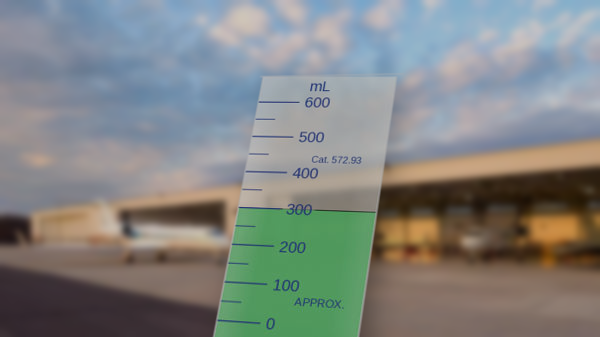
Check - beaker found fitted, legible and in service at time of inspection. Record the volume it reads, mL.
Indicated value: 300 mL
